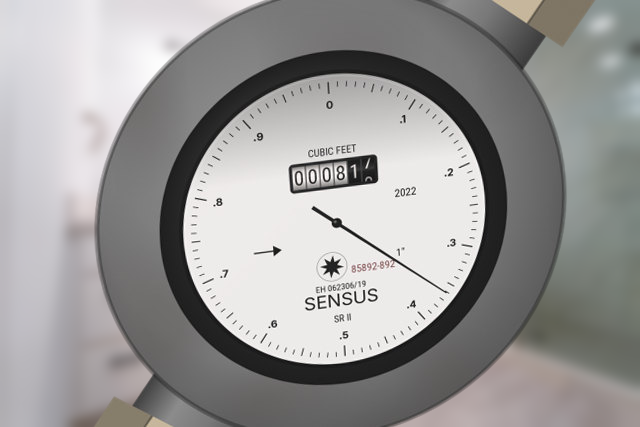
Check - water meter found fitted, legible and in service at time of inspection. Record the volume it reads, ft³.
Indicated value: 817.36 ft³
